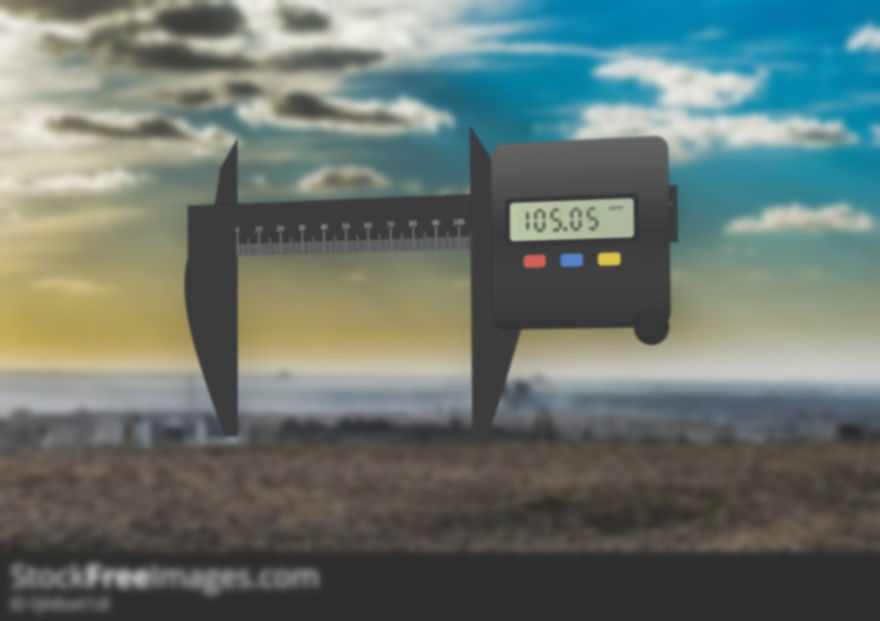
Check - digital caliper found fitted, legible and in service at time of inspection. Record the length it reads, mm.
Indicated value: 105.05 mm
